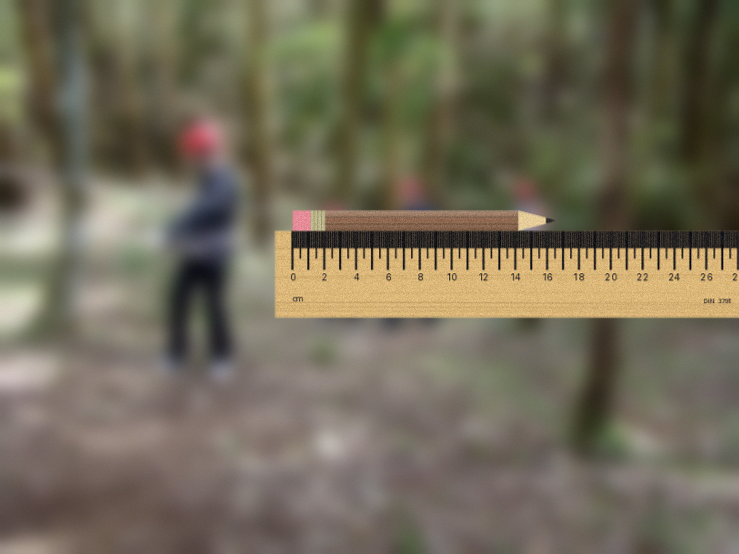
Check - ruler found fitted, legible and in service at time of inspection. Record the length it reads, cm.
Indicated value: 16.5 cm
